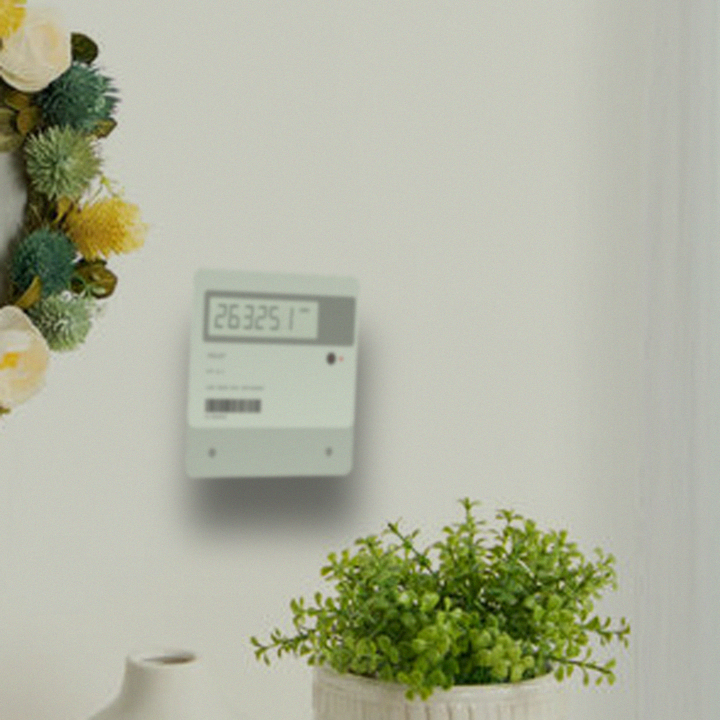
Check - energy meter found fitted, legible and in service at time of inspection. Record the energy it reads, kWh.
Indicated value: 263251 kWh
